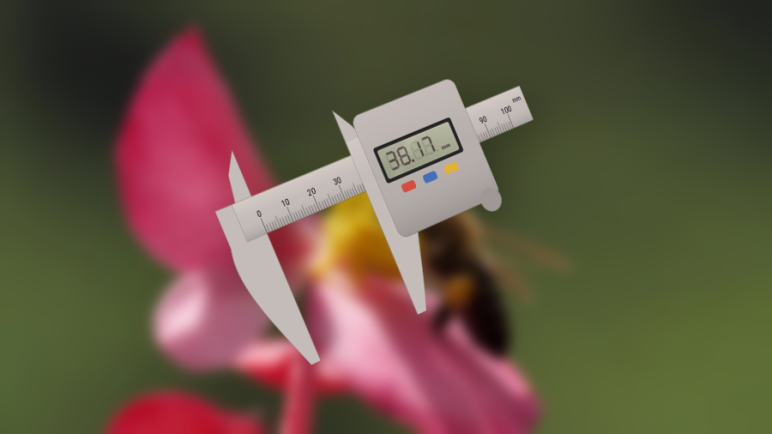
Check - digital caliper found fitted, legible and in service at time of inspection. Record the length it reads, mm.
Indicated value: 38.17 mm
